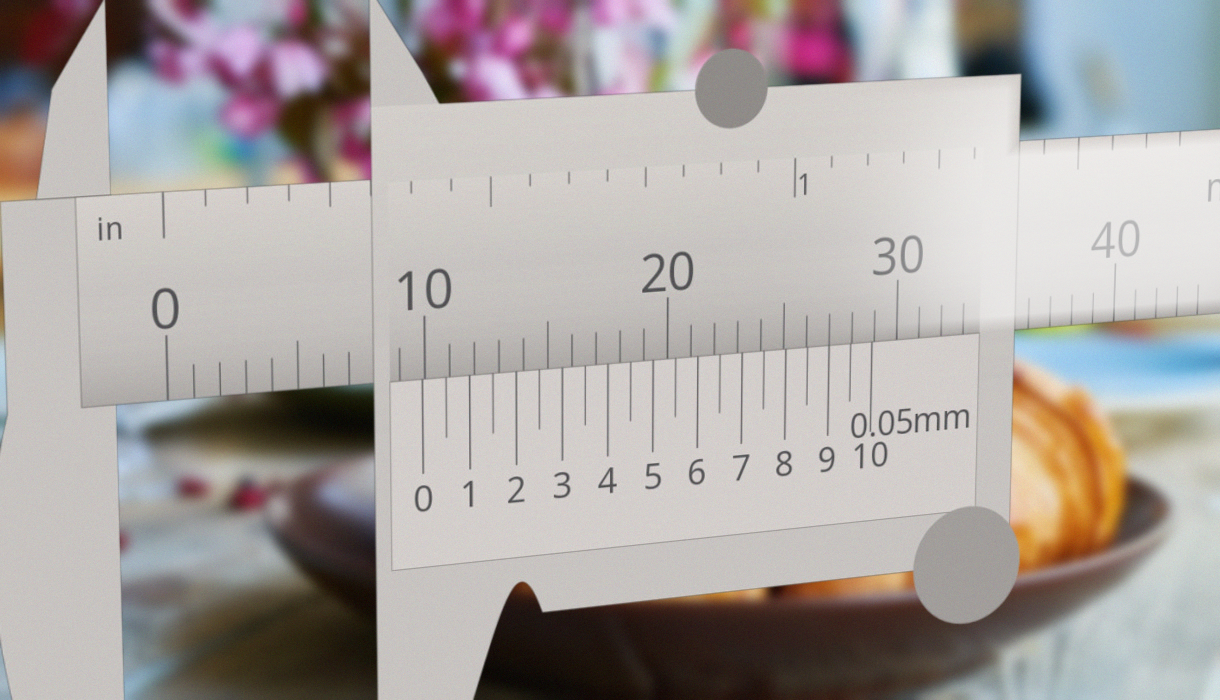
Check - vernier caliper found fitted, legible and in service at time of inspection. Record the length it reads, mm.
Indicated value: 9.9 mm
